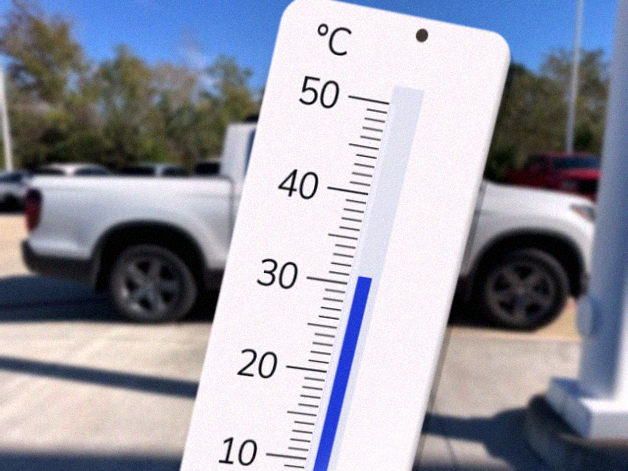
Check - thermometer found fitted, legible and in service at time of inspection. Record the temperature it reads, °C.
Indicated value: 31 °C
